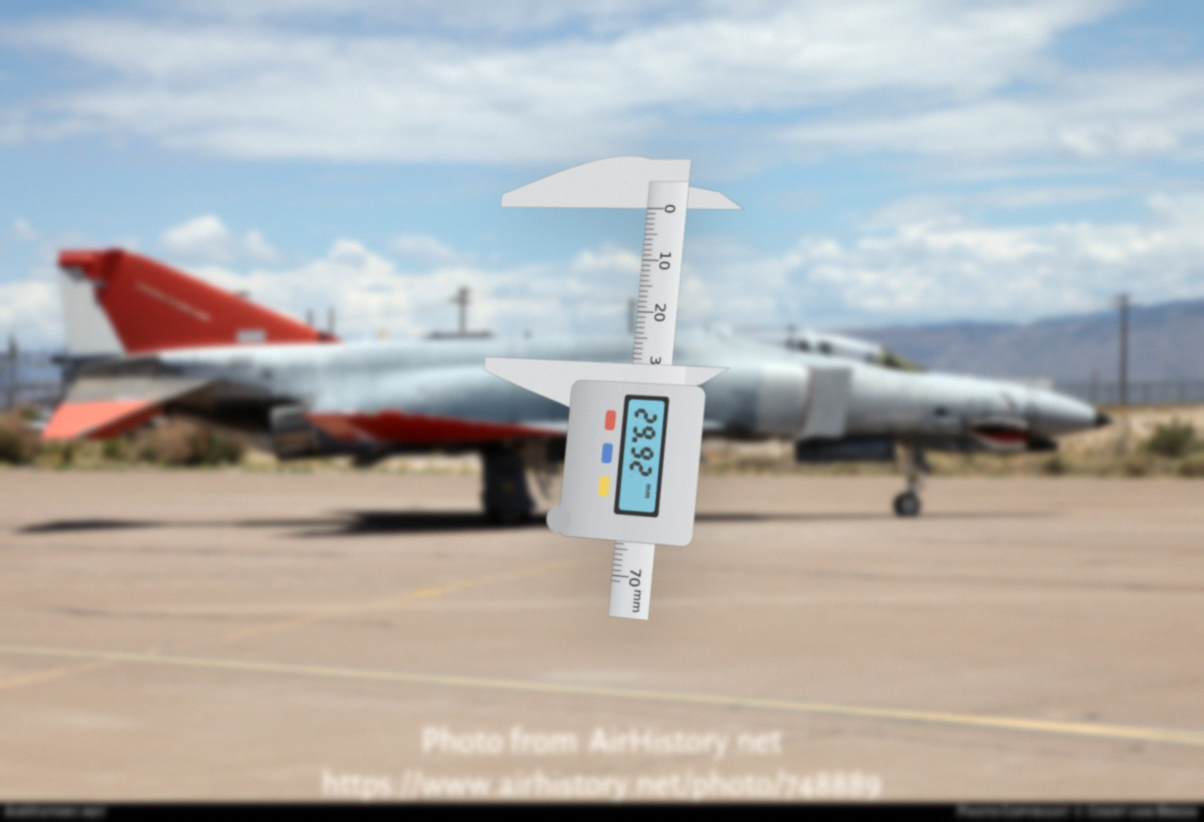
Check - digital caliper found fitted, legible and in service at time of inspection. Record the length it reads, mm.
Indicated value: 29.92 mm
